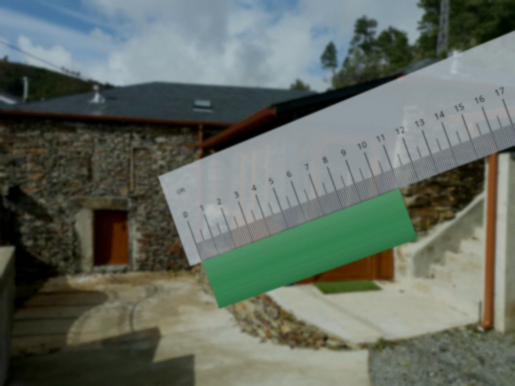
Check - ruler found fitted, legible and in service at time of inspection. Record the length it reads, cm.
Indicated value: 11 cm
